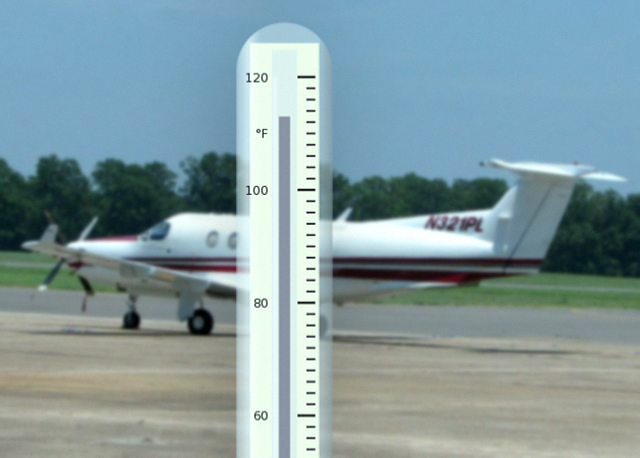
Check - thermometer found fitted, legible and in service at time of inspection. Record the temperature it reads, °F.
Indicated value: 113 °F
